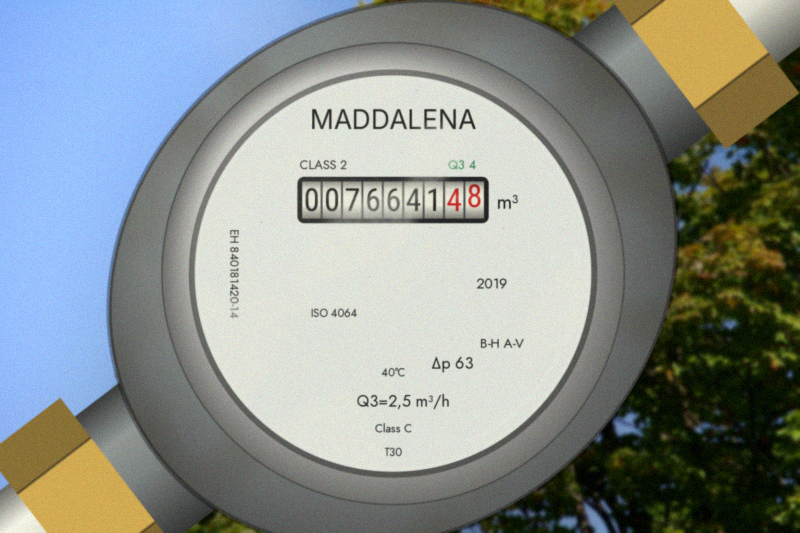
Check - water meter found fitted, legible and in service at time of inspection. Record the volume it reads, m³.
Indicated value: 76641.48 m³
